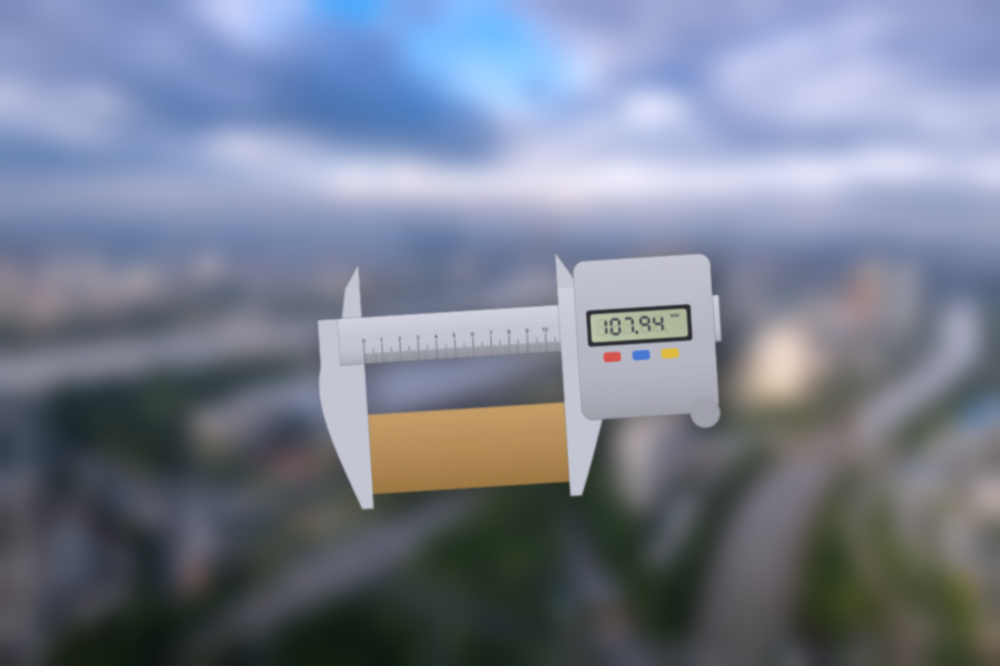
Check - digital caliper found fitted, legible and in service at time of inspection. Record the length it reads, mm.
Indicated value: 107.94 mm
